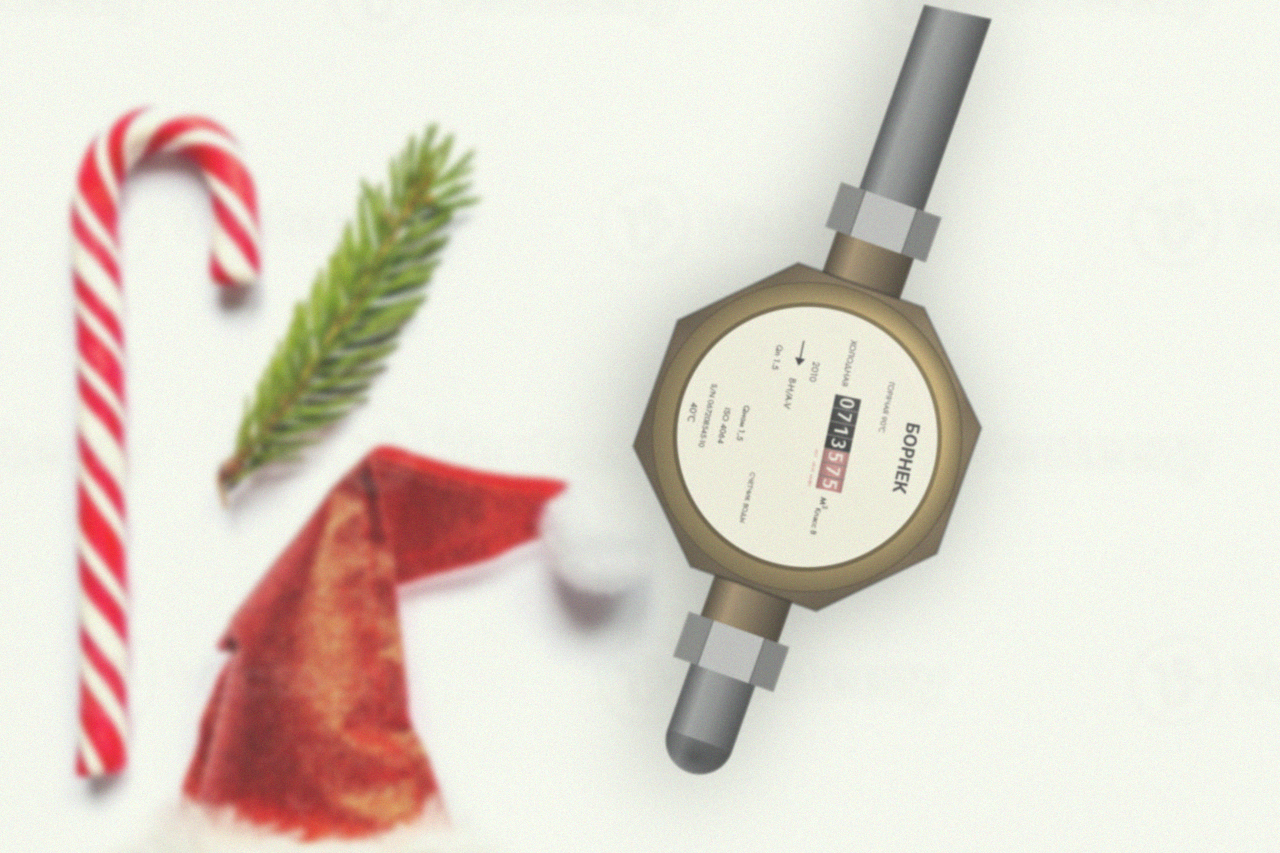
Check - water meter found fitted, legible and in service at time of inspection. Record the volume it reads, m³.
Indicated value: 713.575 m³
